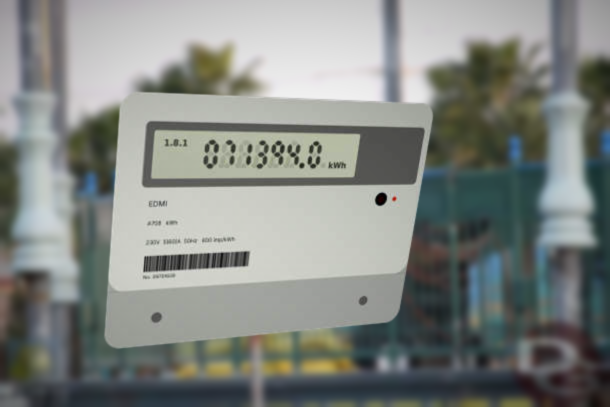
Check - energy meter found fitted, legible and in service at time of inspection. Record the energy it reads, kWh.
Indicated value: 71394.0 kWh
